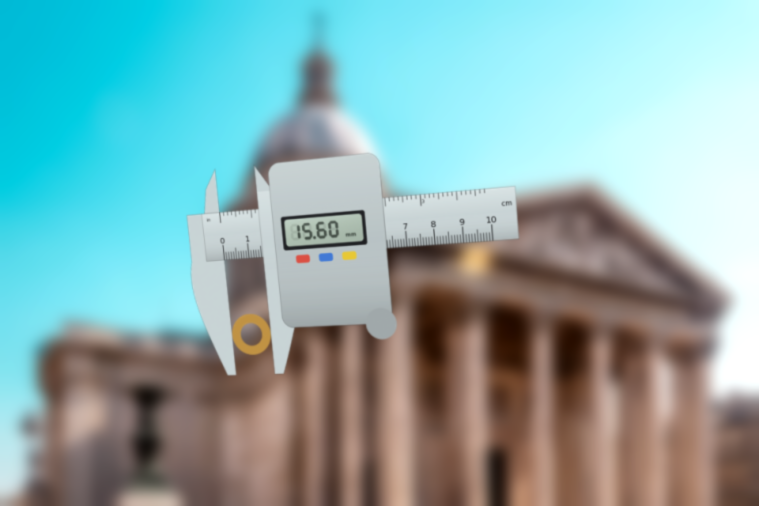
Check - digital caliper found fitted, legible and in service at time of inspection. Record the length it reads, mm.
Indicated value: 15.60 mm
